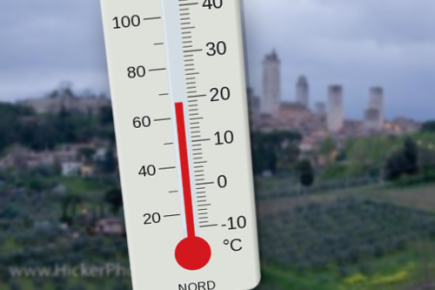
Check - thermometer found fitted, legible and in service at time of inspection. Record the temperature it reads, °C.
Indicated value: 19 °C
